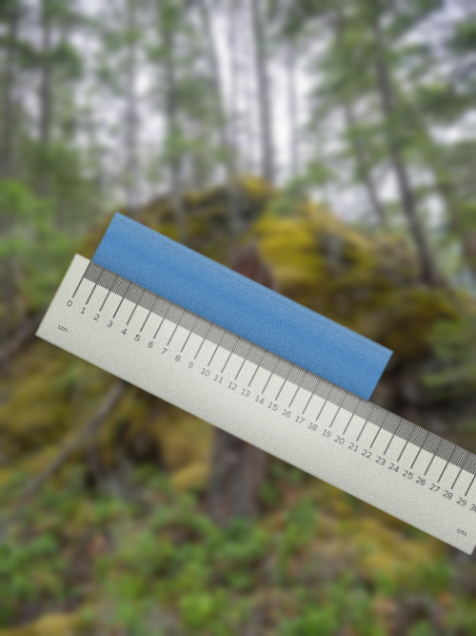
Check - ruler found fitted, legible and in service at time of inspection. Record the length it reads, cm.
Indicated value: 20.5 cm
